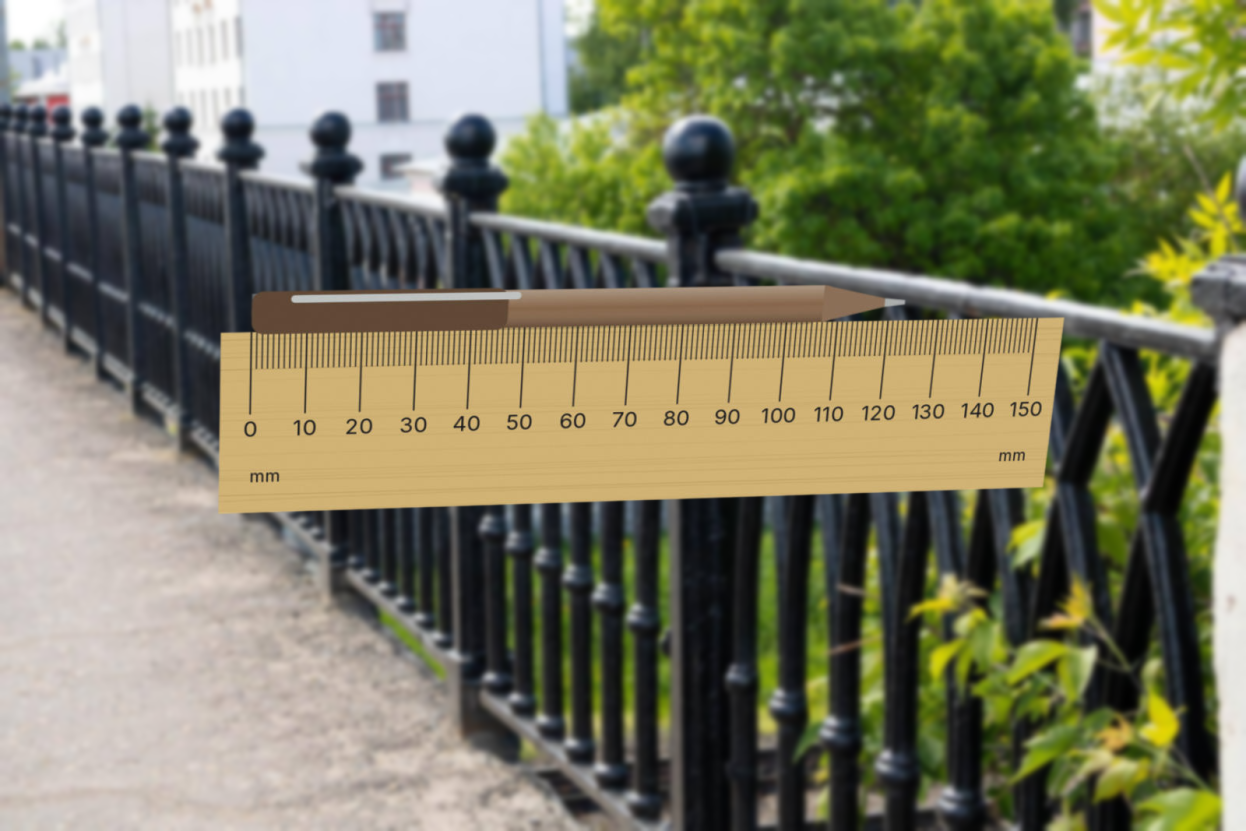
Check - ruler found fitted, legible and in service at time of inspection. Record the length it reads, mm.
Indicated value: 123 mm
